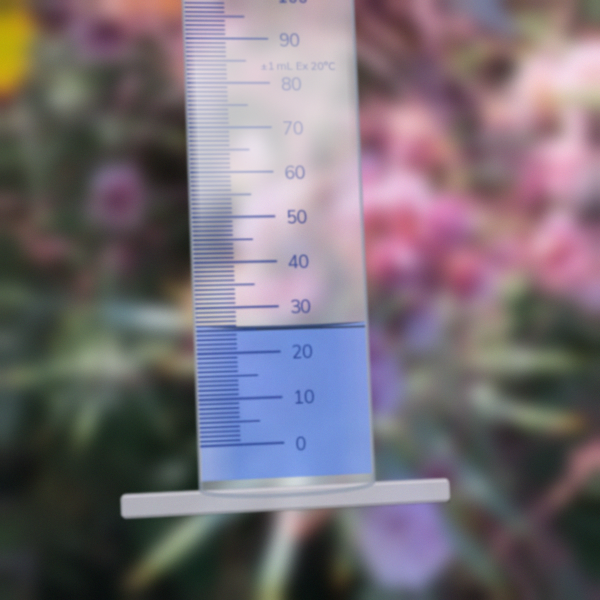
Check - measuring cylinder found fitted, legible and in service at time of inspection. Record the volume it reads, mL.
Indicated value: 25 mL
